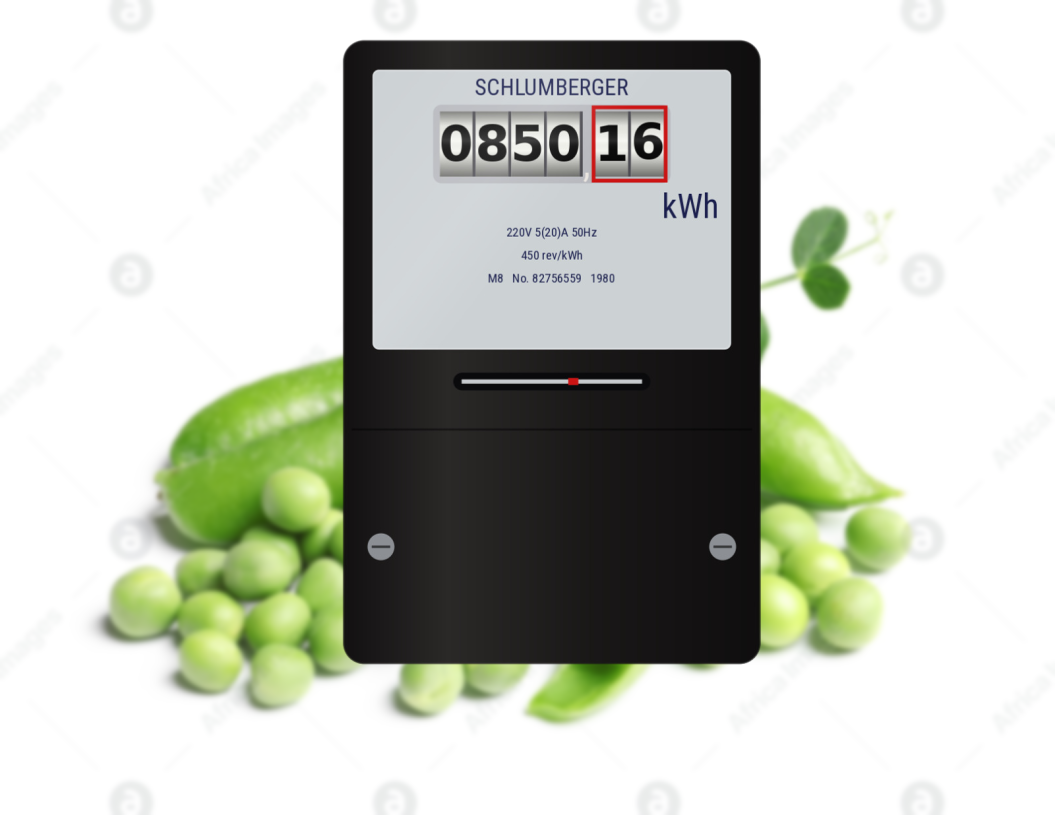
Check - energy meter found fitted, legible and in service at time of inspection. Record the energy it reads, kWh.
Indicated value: 850.16 kWh
